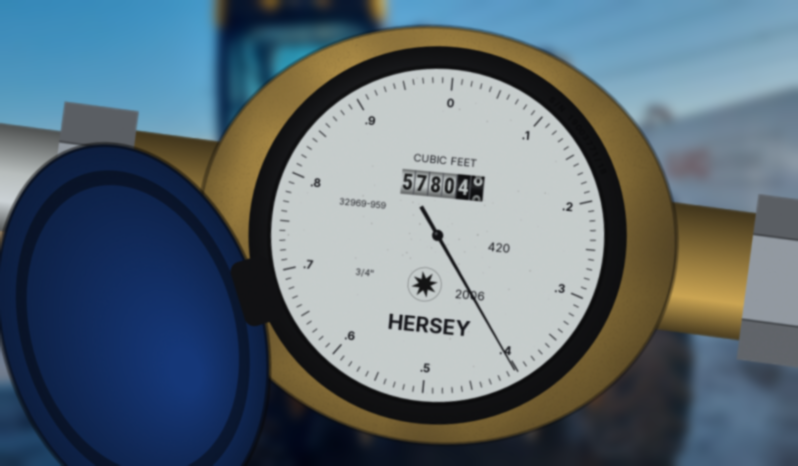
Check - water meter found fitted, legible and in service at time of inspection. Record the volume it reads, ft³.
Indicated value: 578048.40 ft³
